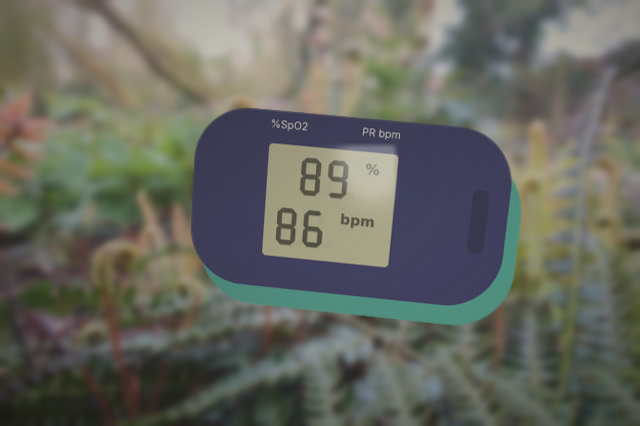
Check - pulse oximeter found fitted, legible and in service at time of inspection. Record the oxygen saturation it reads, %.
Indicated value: 89 %
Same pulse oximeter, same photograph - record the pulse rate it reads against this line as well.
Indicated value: 86 bpm
